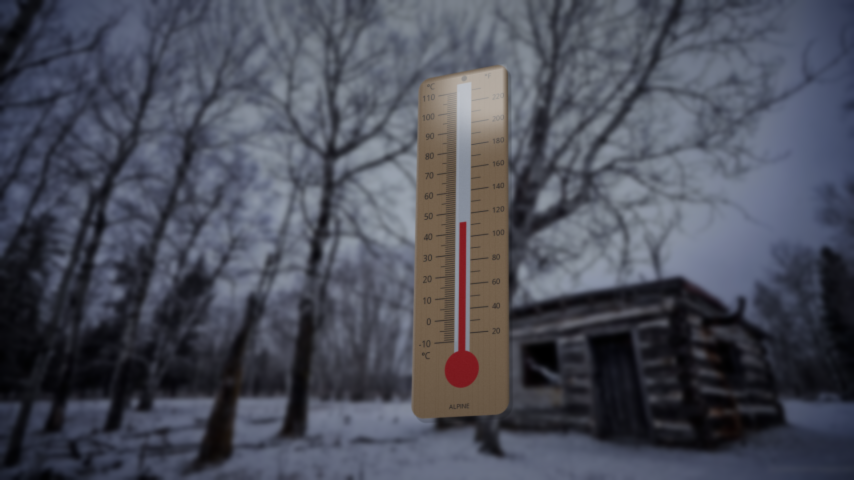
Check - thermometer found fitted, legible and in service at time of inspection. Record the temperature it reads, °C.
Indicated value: 45 °C
